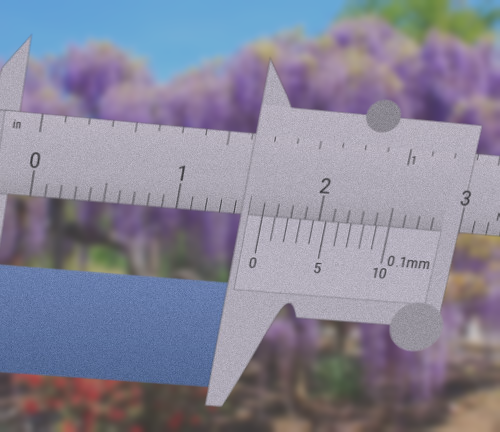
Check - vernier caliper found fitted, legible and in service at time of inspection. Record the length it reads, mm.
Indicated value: 16.0 mm
